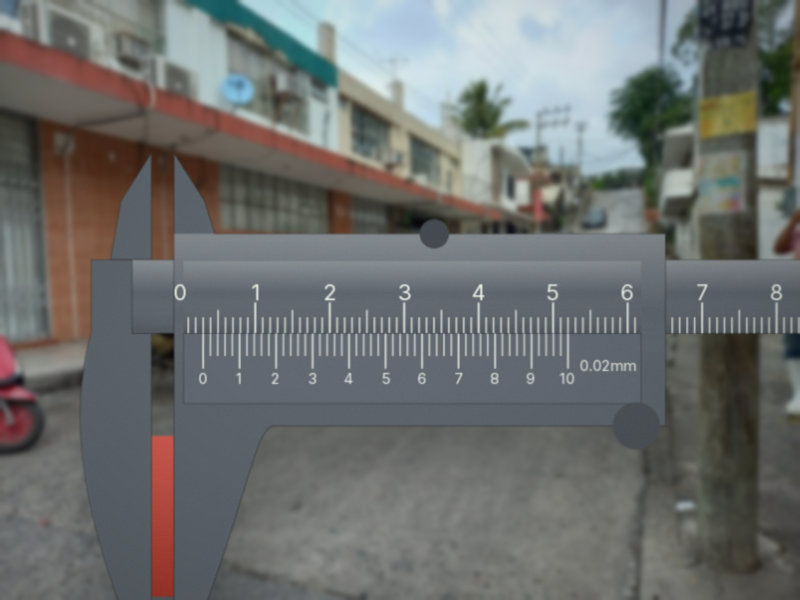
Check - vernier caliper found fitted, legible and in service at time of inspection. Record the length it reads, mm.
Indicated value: 3.0 mm
